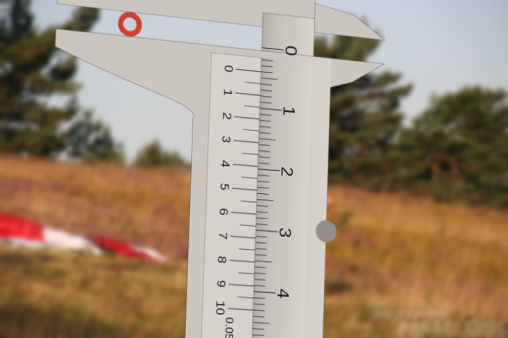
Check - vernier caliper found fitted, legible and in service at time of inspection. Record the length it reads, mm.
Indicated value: 4.0 mm
